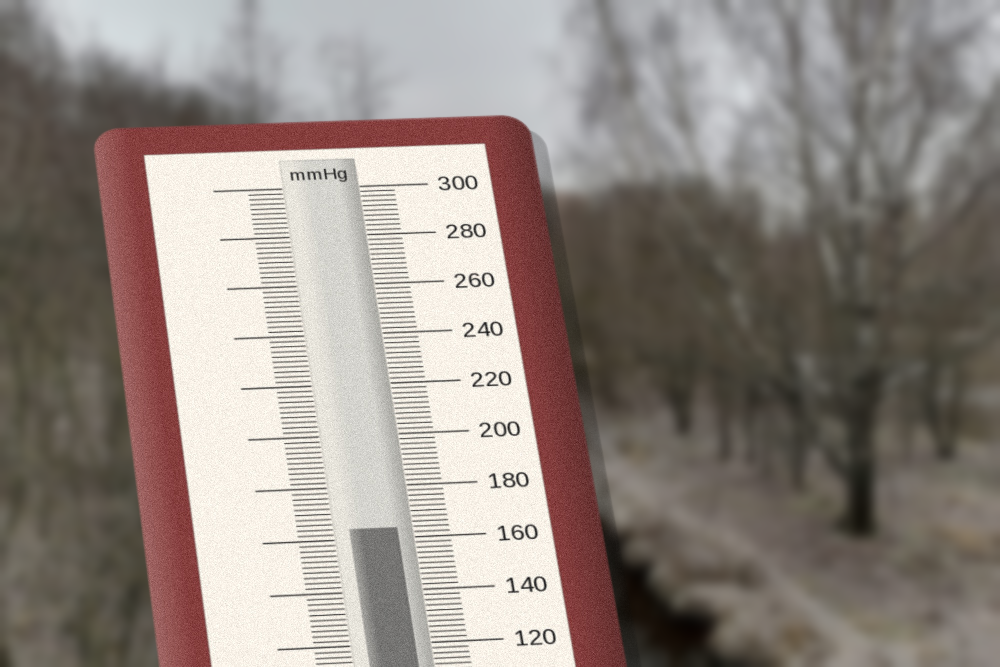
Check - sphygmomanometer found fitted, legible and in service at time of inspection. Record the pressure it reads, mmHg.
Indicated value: 164 mmHg
